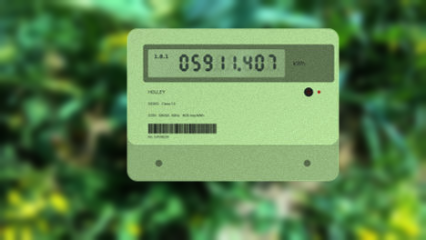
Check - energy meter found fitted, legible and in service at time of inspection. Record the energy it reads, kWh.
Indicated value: 5911.407 kWh
